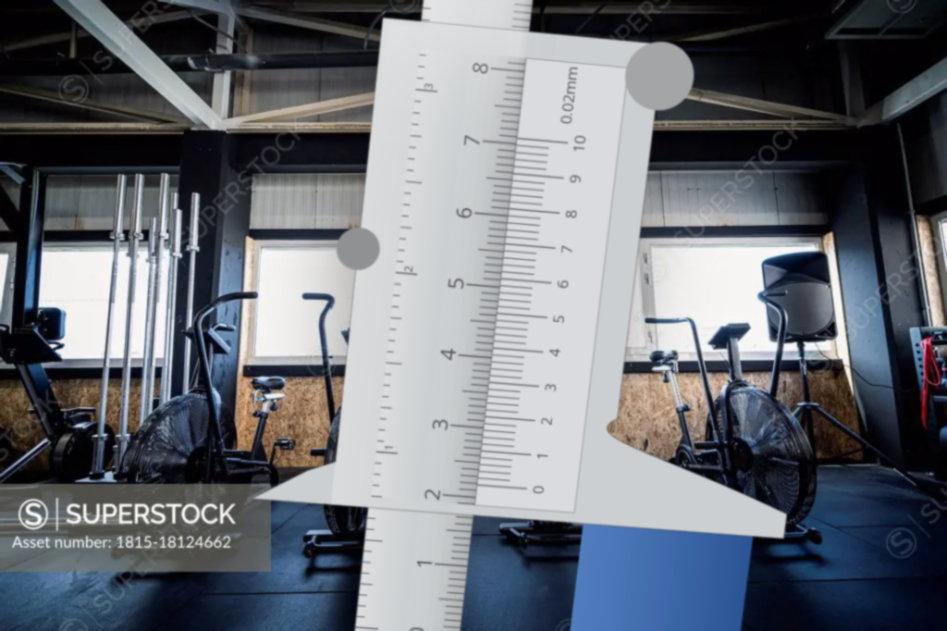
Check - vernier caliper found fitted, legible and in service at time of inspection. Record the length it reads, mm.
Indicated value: 21.8 mm
